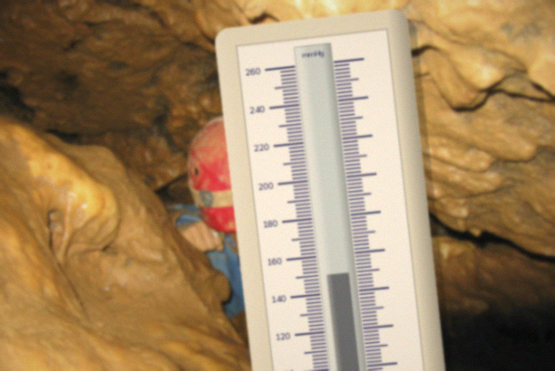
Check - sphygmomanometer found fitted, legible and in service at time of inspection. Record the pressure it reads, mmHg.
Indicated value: 150 mmHg
